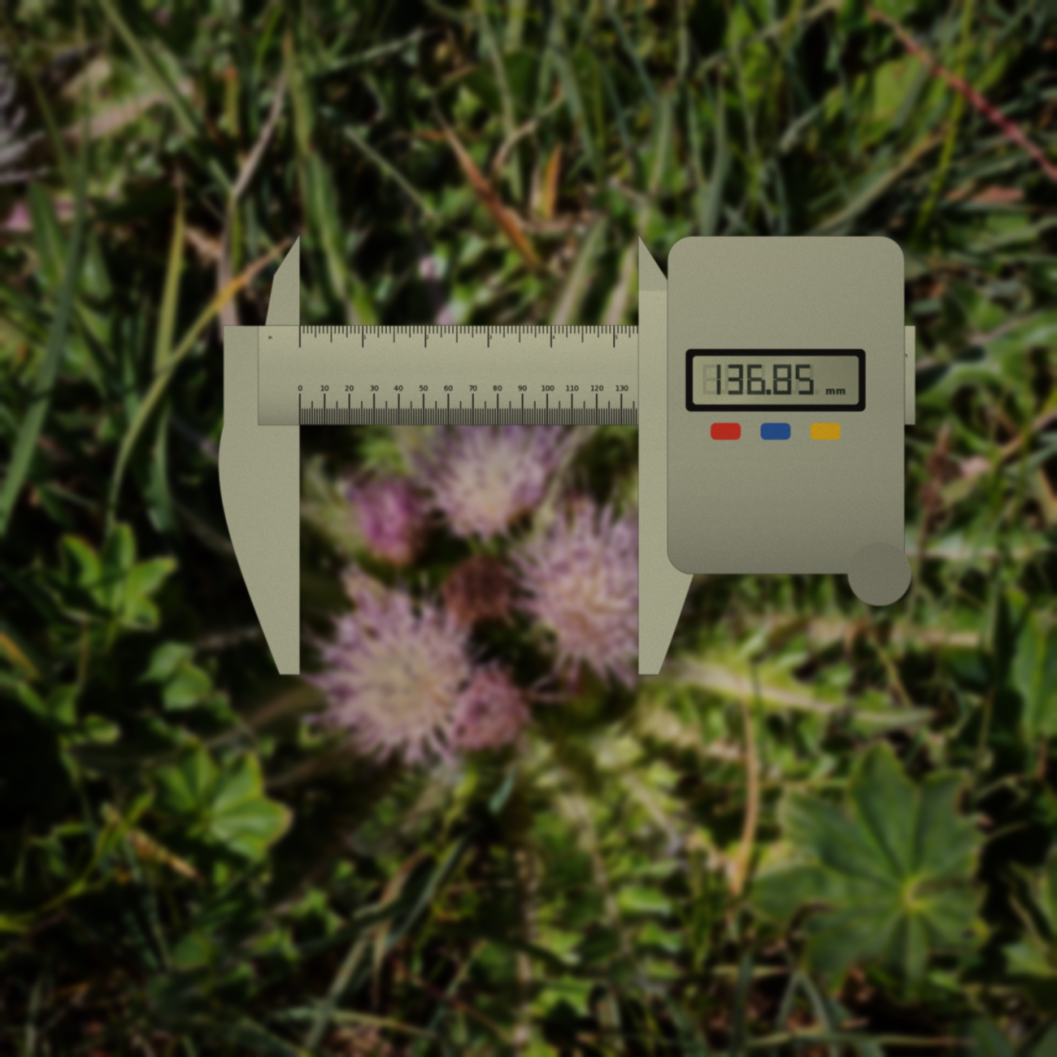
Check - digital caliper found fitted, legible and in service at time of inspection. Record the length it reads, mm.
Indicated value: 136.85 mm
